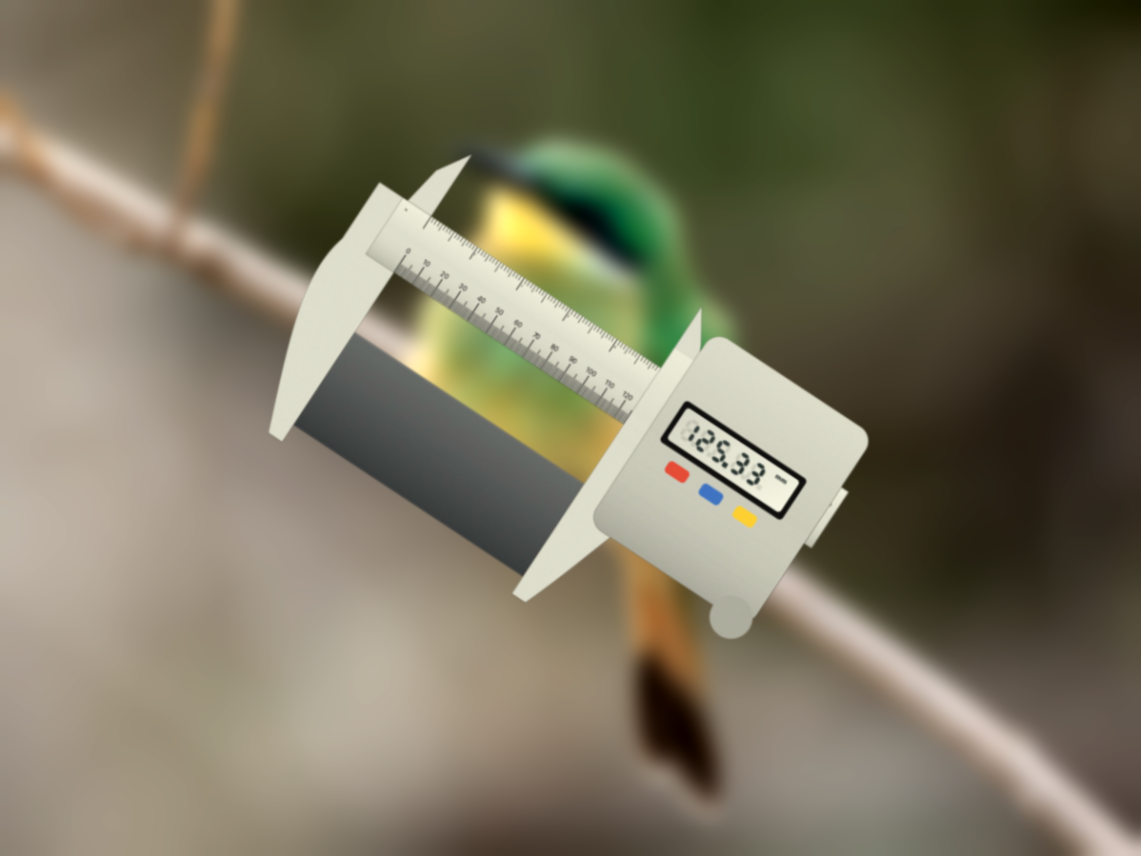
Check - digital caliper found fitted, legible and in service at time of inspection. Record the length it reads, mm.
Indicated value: 125.33 mm
